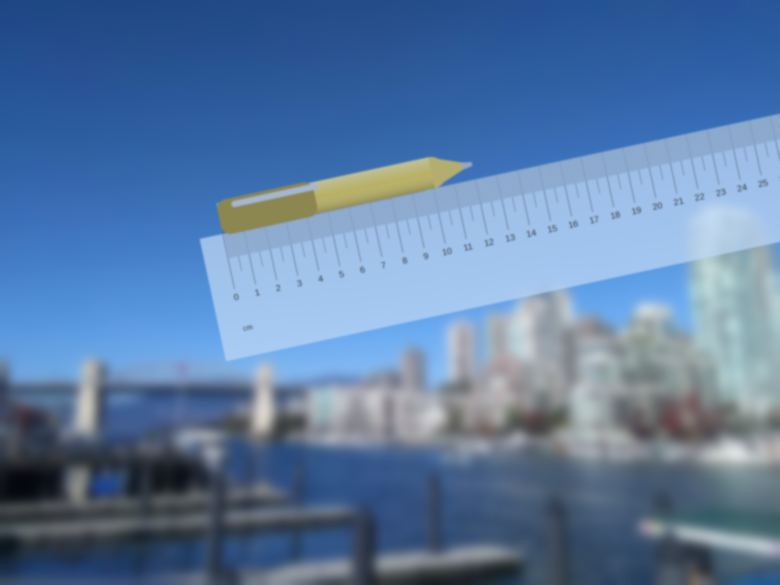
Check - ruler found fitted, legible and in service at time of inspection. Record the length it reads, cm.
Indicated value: 12 cm
